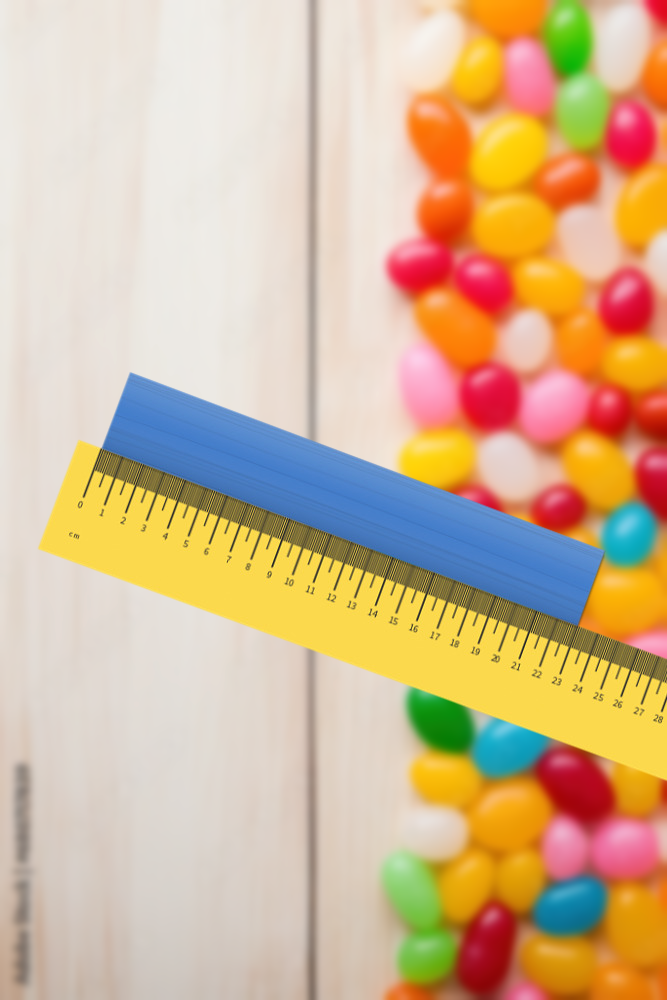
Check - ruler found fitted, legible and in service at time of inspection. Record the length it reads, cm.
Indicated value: 23 cm
